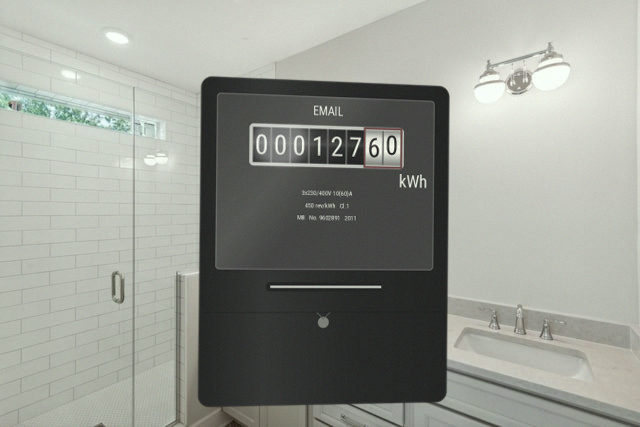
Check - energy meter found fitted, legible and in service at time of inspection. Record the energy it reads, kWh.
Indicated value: 127.60 kWh
